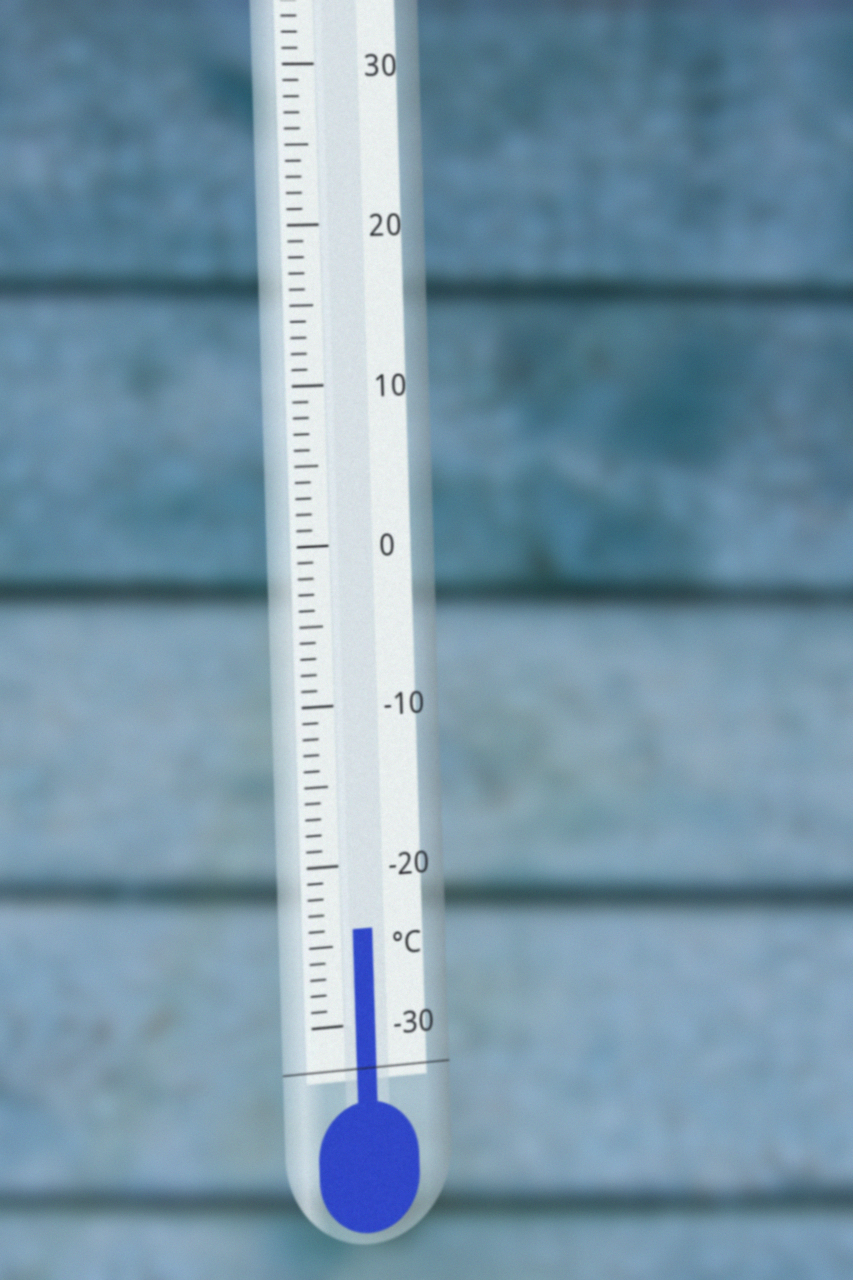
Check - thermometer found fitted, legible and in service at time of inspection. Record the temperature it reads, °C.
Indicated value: -24 °C
